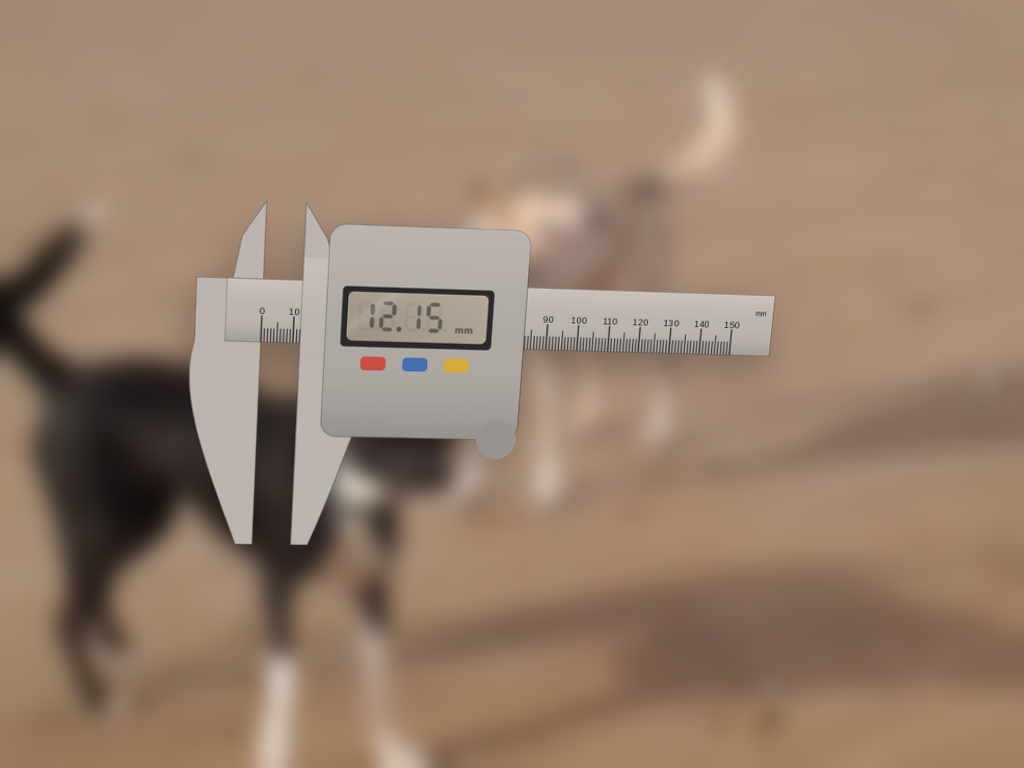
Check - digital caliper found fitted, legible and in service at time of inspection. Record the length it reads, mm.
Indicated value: 12.15 mm
